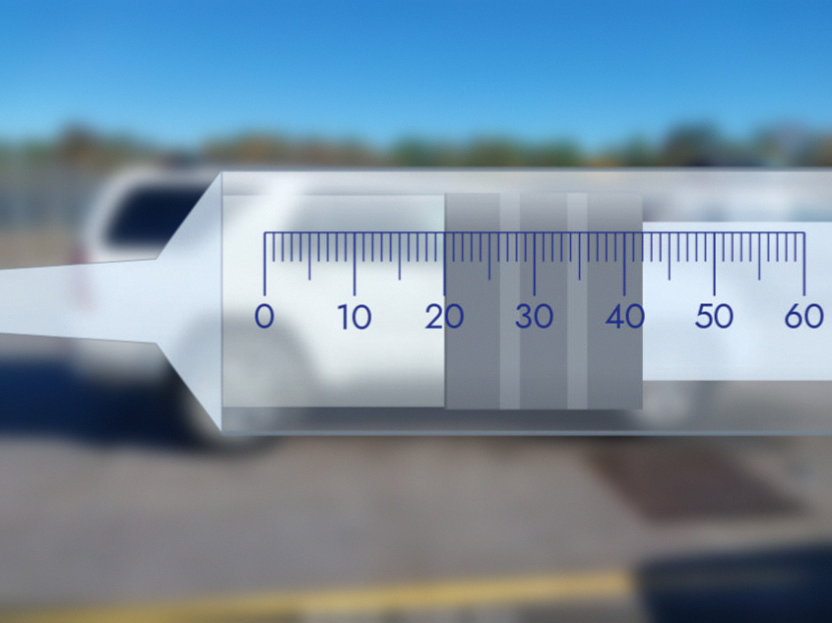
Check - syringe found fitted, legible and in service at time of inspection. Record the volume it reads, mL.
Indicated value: 20 mL
